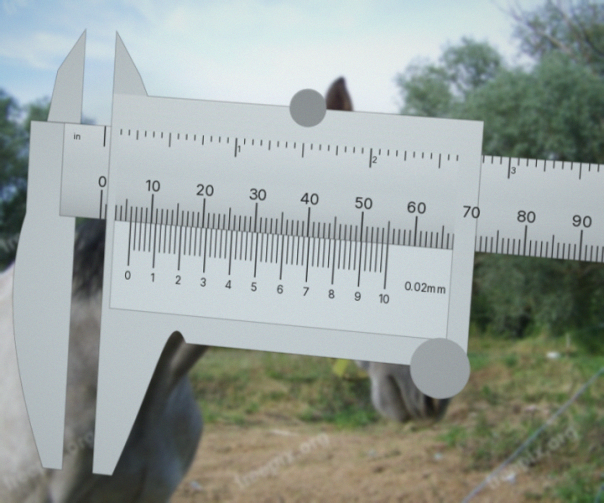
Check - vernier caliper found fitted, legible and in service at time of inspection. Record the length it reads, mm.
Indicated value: 6.0 mm
